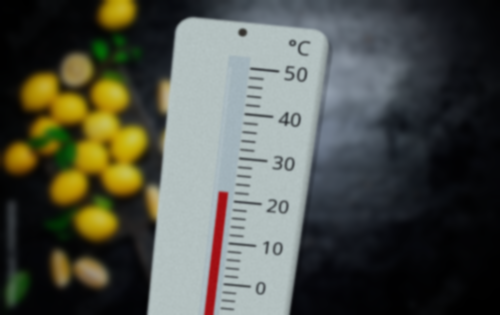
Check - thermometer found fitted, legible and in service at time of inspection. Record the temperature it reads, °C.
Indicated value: 22 °C
